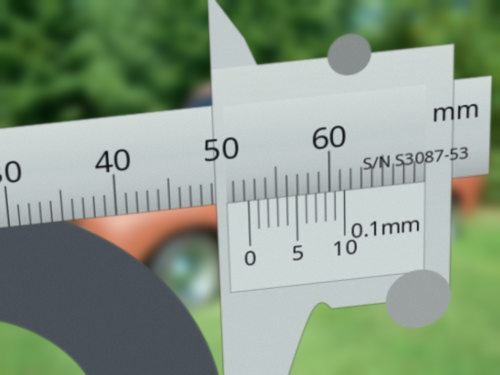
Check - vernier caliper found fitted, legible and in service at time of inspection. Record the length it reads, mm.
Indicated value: 52.4 mm
